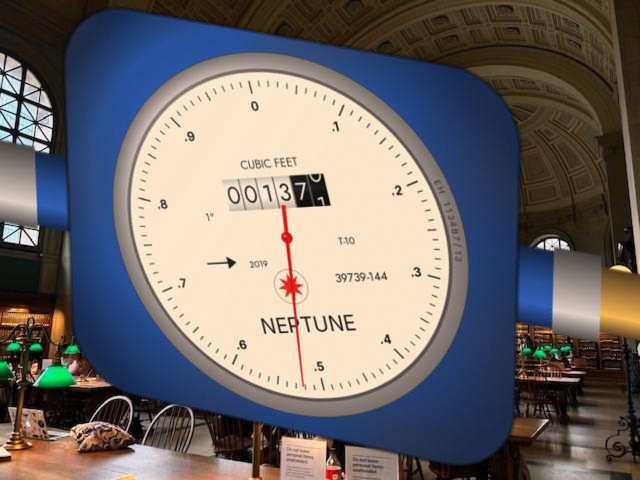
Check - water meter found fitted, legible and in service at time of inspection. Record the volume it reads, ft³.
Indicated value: 1370.52 ft³
